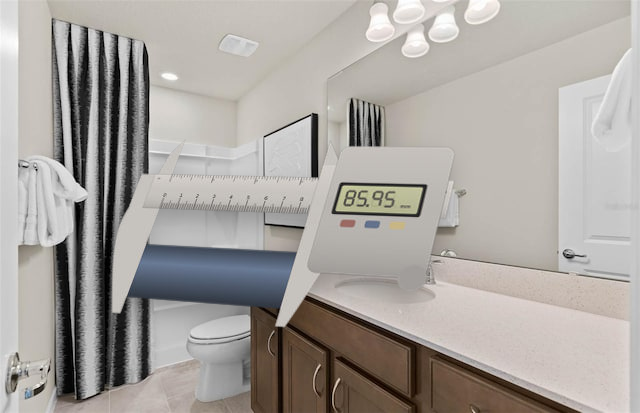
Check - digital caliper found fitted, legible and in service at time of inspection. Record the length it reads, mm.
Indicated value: 85.95 mm
